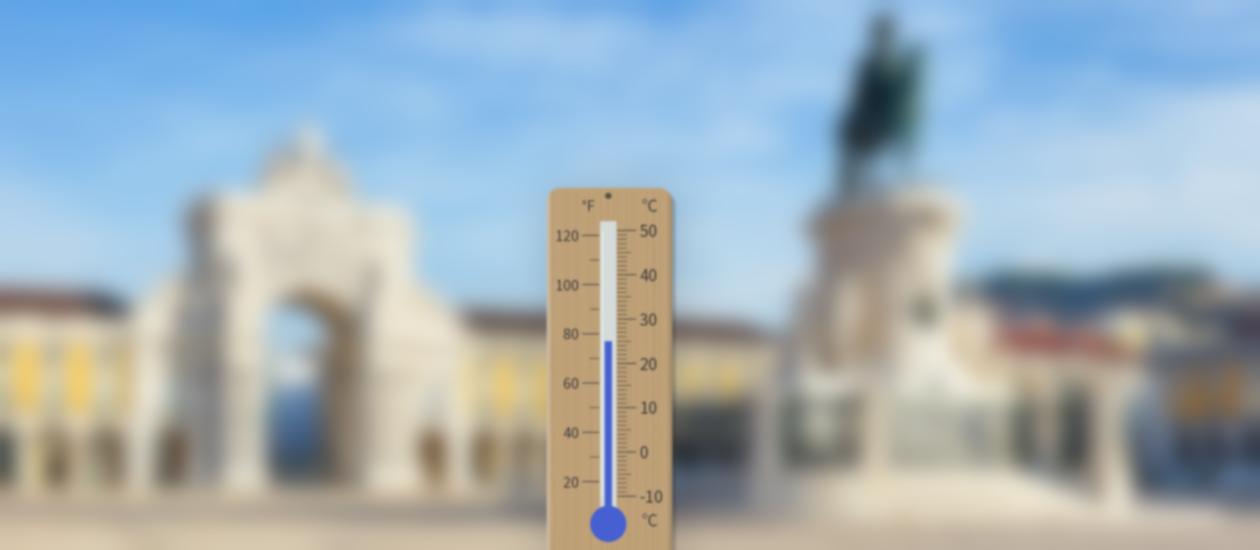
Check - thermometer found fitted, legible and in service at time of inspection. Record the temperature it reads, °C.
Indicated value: 25 °C
